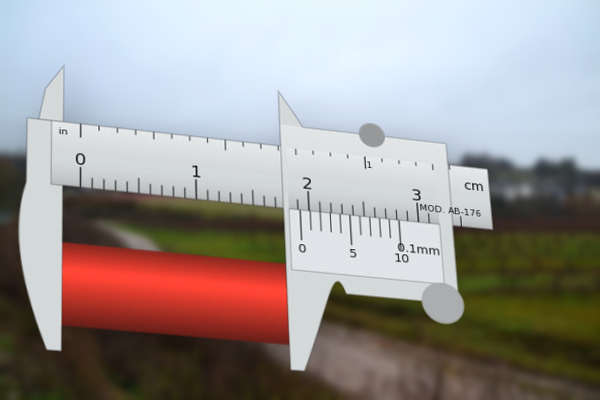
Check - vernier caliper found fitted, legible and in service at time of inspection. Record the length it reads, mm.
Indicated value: 19.2 mm
